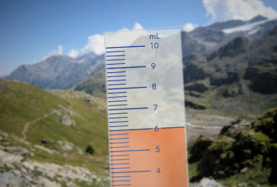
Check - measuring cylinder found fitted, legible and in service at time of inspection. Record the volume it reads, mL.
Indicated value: 6 mL
